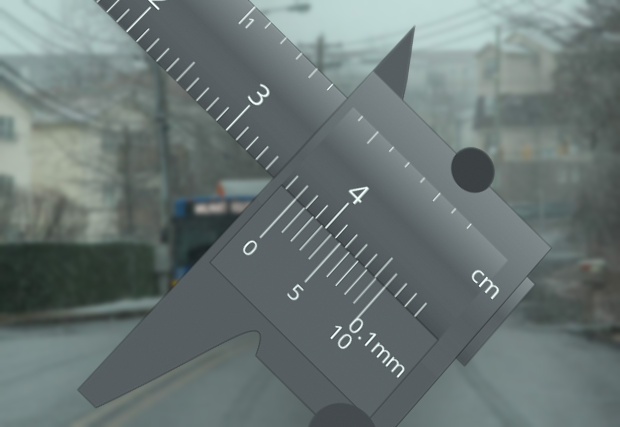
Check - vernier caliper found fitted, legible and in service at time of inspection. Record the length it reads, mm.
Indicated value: 37.0 mm
